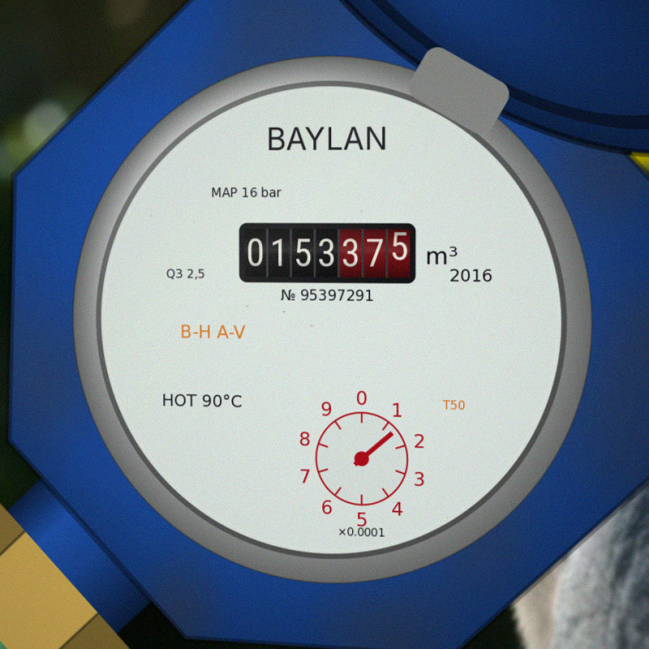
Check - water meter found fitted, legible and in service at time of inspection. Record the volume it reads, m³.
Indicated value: 153.3751 m³
